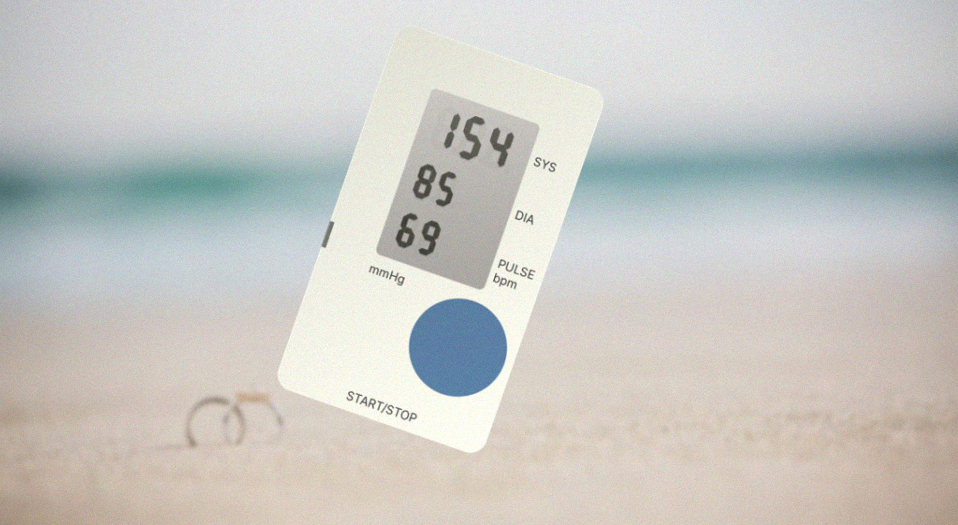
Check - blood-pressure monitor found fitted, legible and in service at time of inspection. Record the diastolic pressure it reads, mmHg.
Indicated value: 85 mmHg
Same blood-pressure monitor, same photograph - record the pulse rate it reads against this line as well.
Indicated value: 69 bpm
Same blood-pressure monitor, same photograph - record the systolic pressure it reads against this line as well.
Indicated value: 154 mmHg
